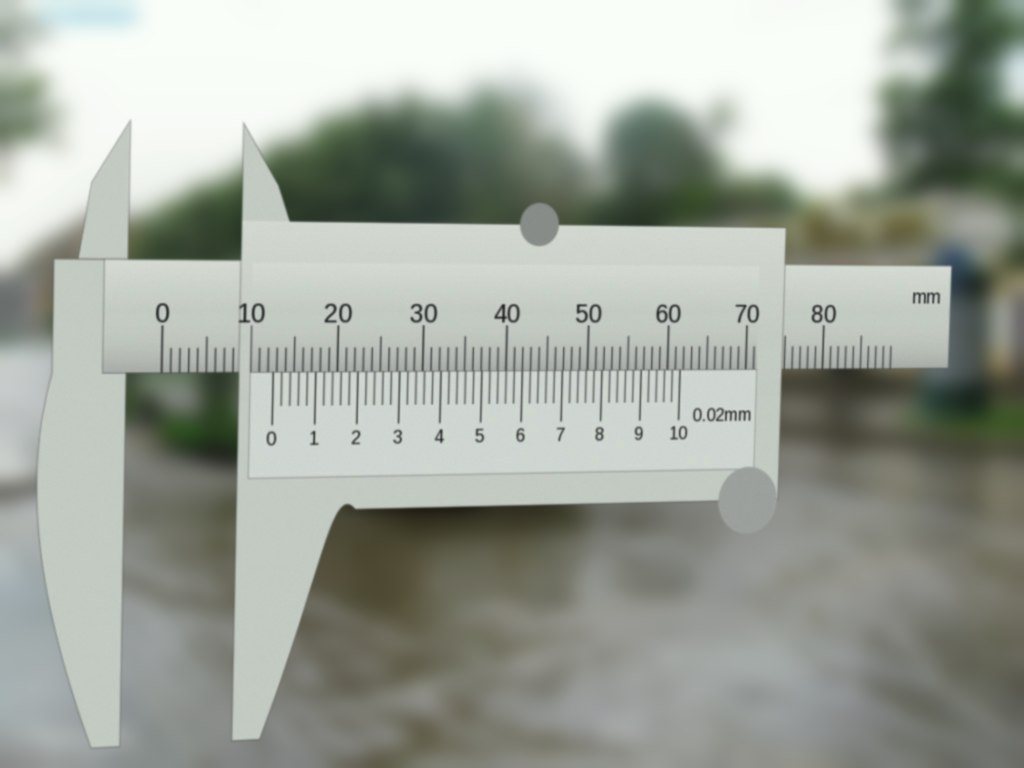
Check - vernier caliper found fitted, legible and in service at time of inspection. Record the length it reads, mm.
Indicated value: 12.6 mm
